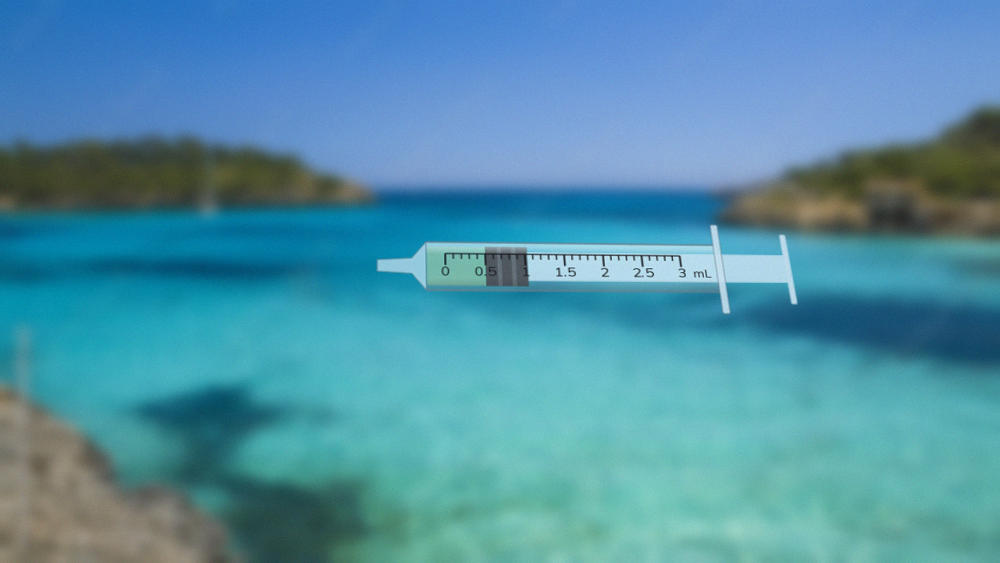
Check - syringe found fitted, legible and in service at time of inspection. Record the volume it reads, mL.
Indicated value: 0.5 mL
